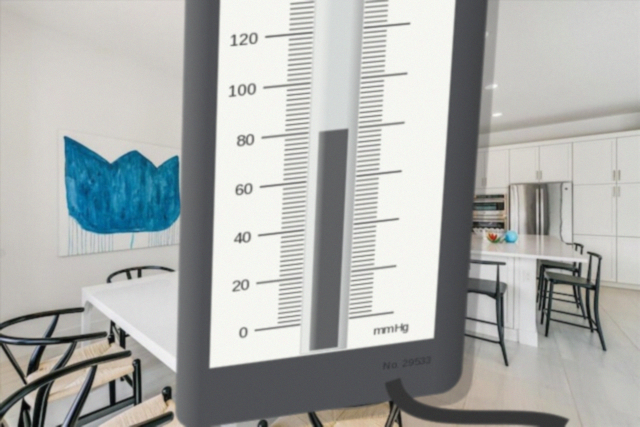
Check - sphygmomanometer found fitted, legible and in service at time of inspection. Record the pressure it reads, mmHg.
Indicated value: 80 mmHg
